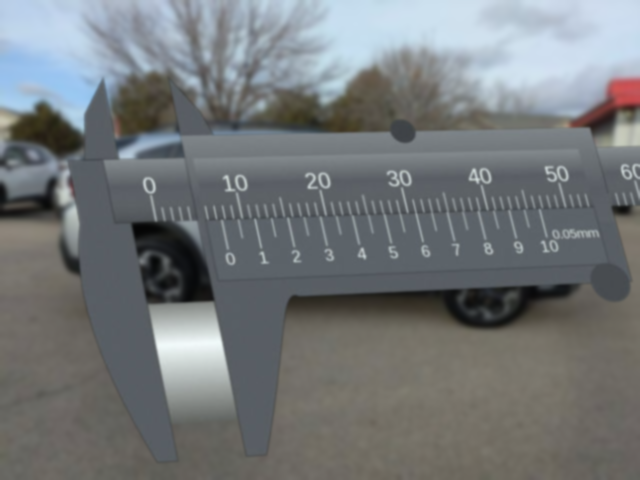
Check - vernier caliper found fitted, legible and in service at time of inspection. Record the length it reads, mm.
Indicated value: 7.6 mm
